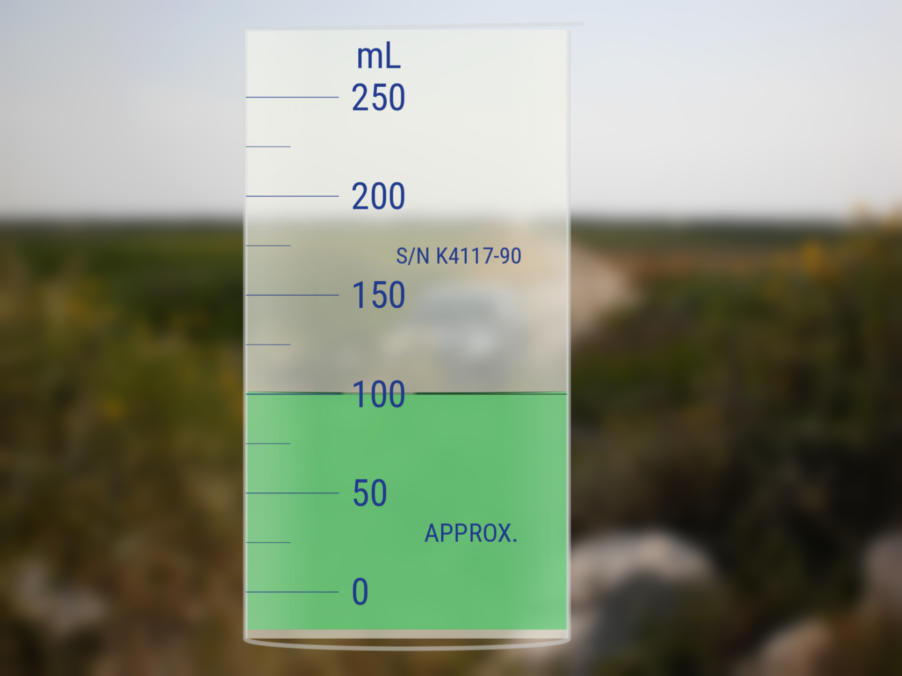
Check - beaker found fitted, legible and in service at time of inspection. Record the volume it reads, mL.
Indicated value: 100 mL
